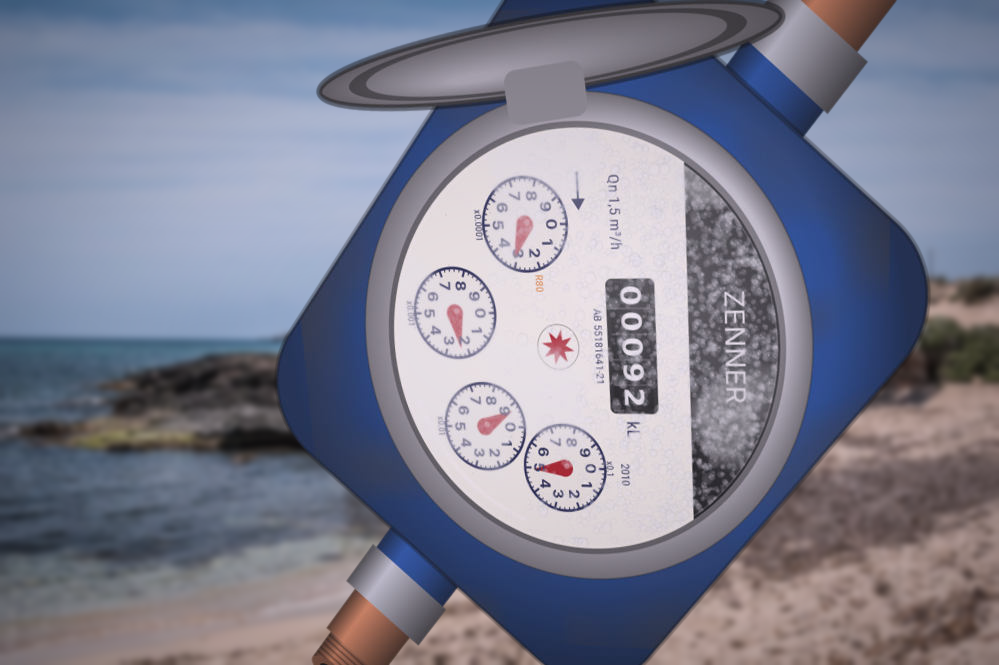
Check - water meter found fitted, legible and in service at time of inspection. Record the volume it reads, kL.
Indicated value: 92.4923 kL
